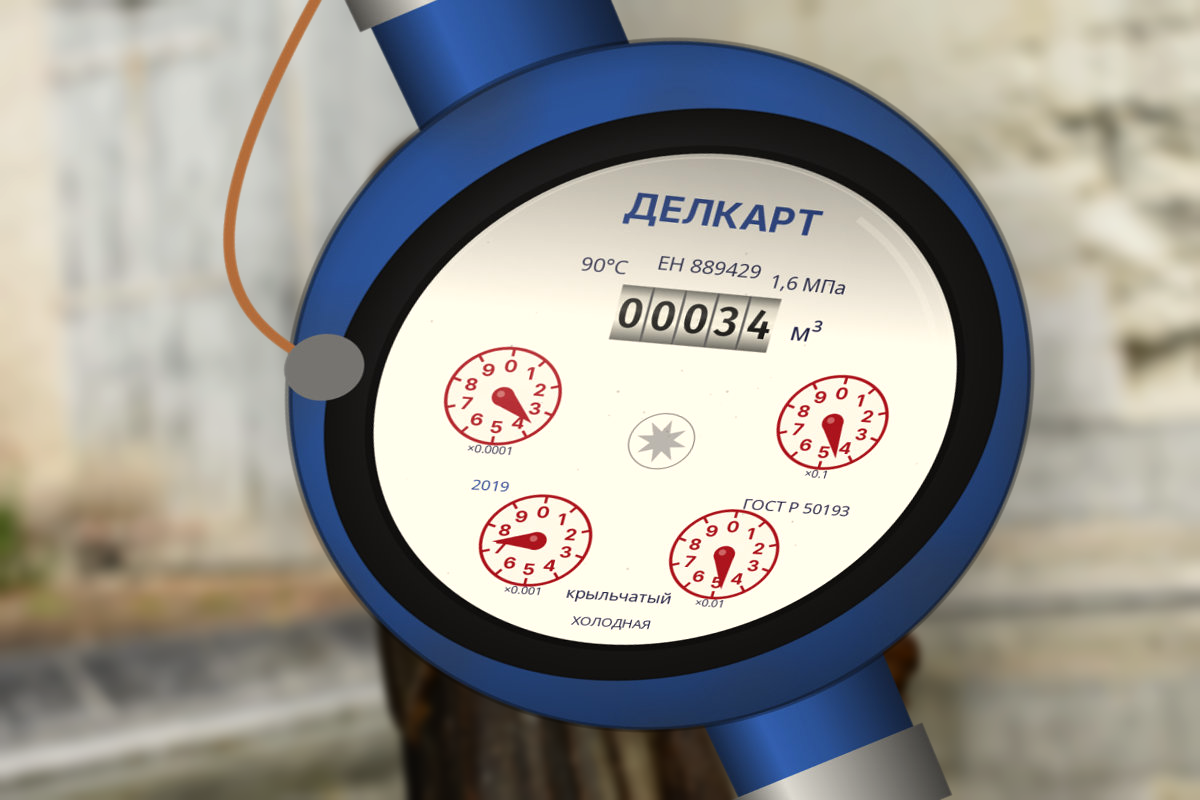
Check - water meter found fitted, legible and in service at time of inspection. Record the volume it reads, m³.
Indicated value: 34.4473 m³
